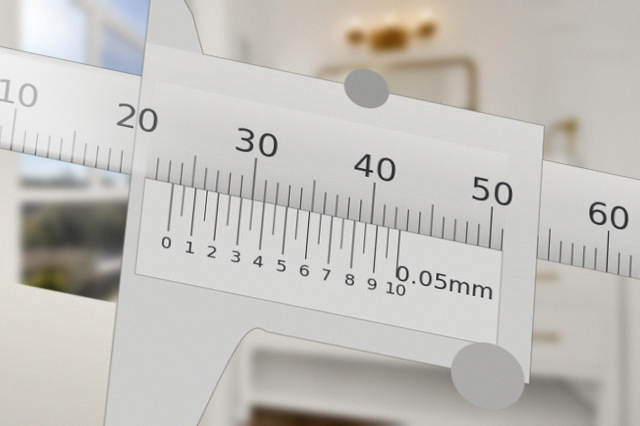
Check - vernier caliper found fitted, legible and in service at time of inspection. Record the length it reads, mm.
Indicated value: 23.4 mm
